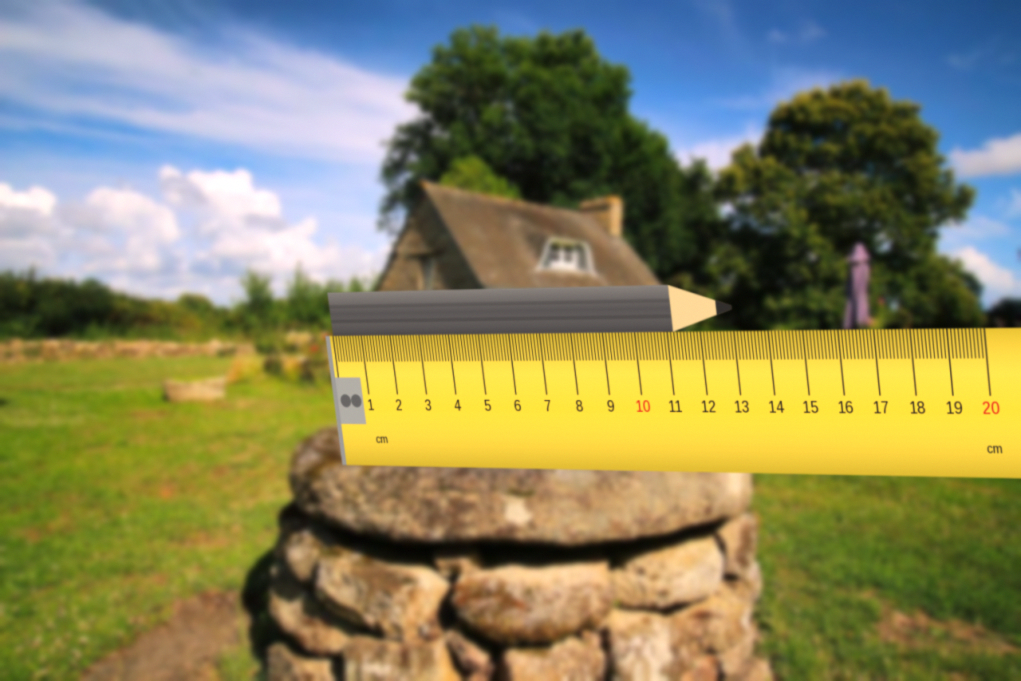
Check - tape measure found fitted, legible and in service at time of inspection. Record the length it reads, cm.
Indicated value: 13 cm
